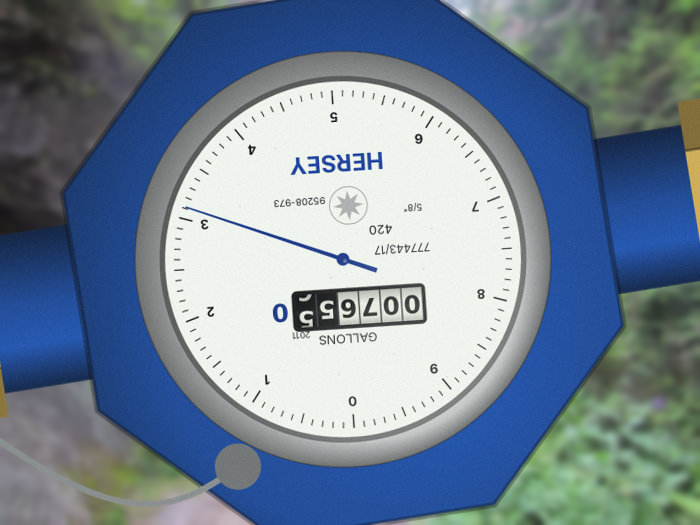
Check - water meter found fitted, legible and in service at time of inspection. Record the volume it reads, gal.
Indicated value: 76553.1 gal
